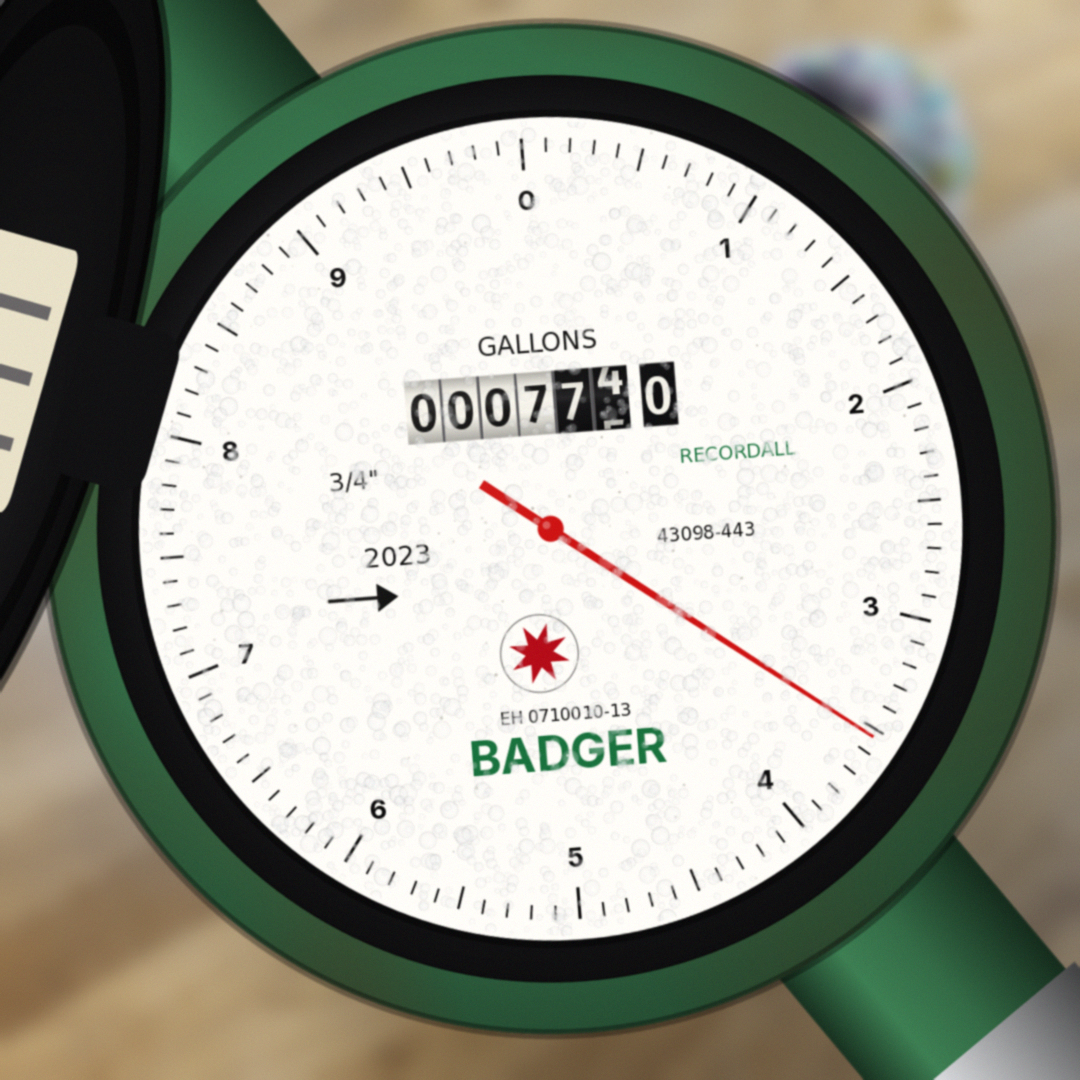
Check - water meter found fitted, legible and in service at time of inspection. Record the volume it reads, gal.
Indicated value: 7743.5 gal
